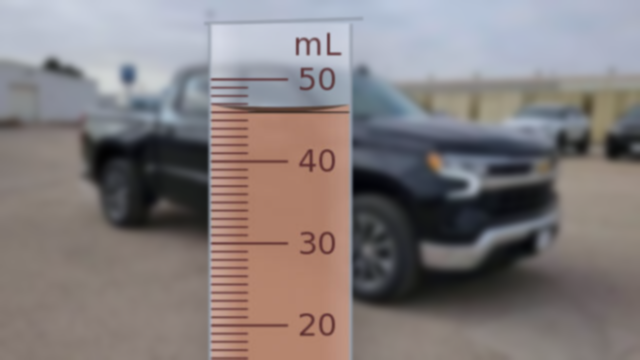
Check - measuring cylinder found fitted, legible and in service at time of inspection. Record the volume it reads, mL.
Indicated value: 46 mL
